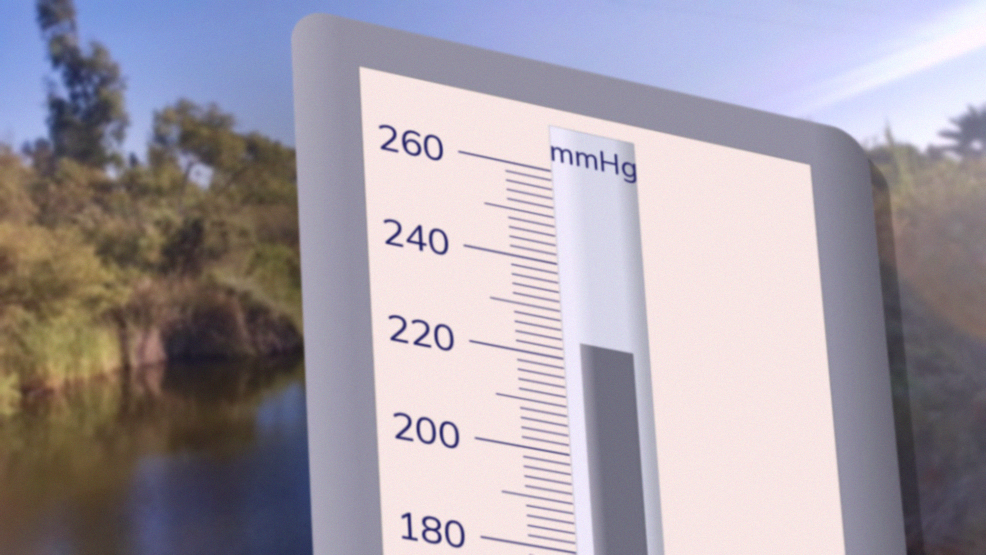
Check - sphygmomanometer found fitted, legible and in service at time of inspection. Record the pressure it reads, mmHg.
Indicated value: 224 mmHg
